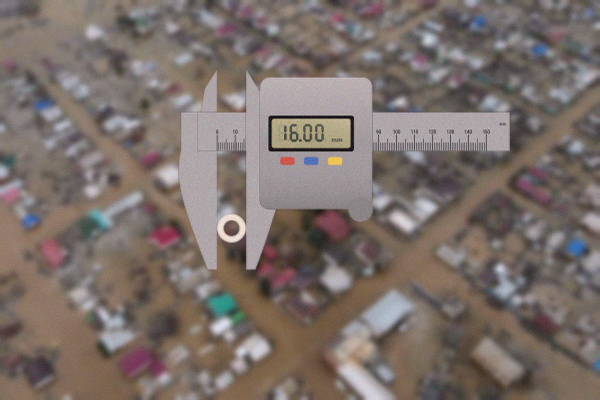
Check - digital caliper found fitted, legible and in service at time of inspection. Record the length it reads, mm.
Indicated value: 16.00 mm
